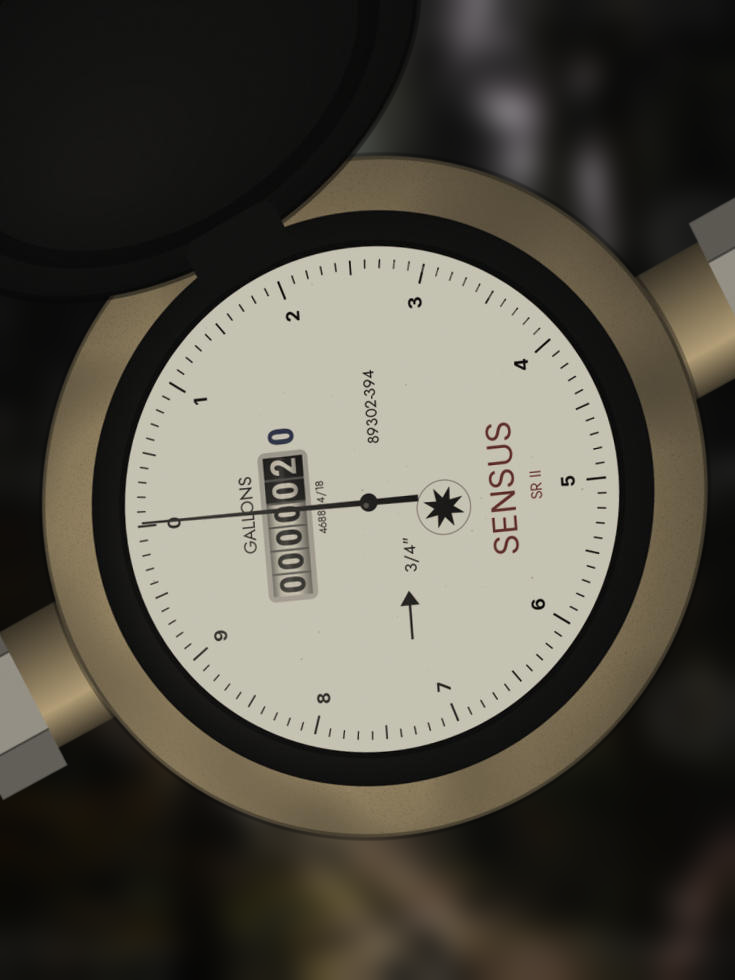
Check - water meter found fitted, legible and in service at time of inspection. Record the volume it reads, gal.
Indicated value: 20.0 gal
